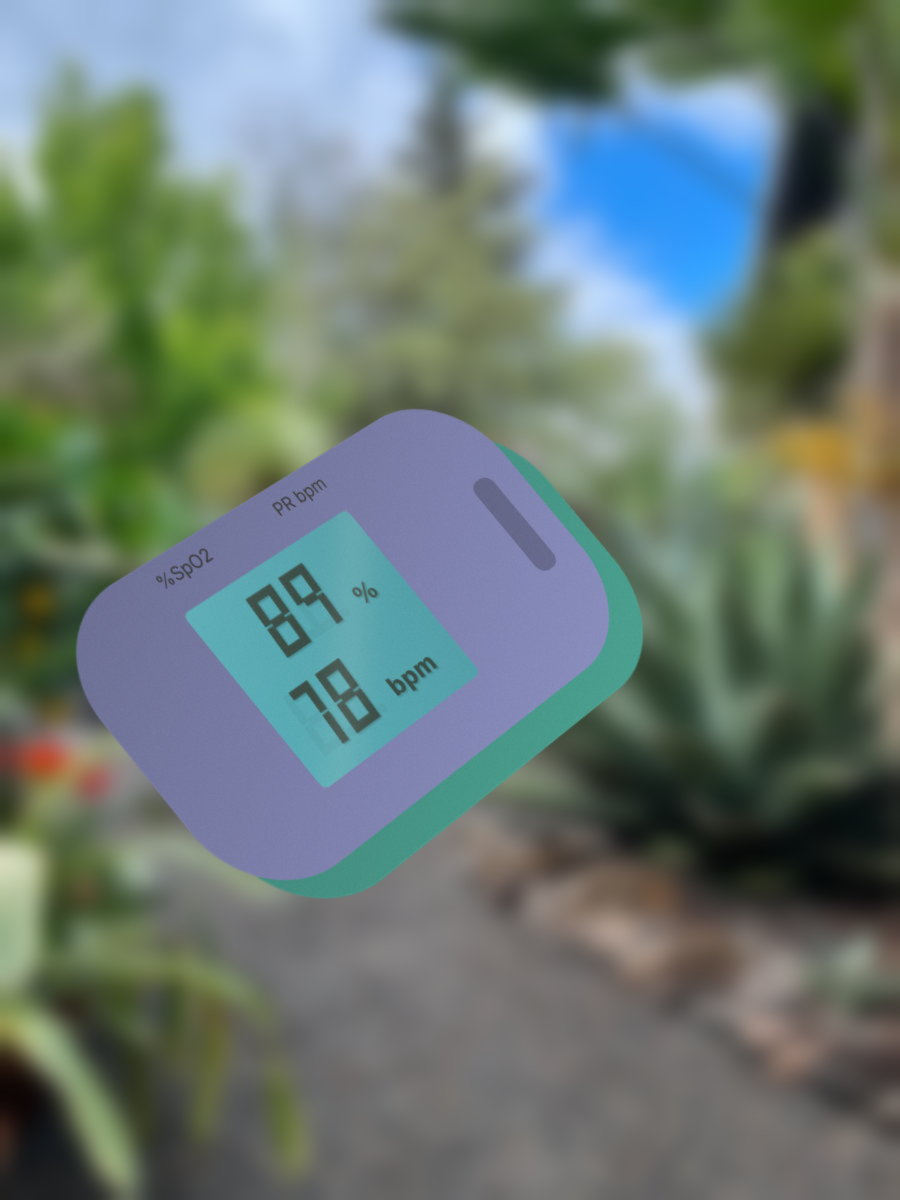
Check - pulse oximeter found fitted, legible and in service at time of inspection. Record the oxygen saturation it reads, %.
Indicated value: 89 %
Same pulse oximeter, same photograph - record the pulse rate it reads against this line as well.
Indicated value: 78 bpm
